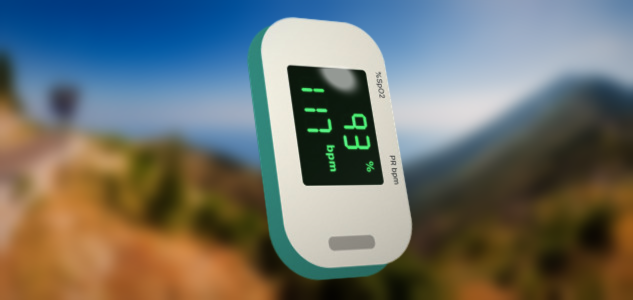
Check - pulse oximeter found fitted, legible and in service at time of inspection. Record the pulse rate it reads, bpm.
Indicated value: 117 bpm
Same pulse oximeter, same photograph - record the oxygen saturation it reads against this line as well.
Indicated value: 93 %
